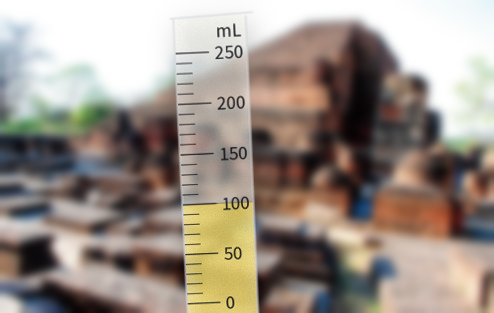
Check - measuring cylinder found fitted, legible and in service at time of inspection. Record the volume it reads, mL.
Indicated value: 100 mL
